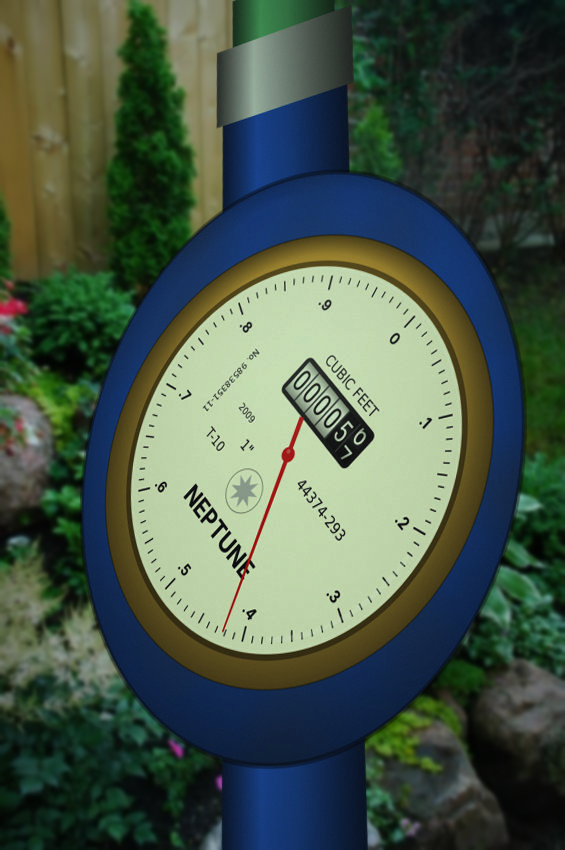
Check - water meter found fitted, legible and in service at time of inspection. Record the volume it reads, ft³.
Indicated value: 56.42 ft³
